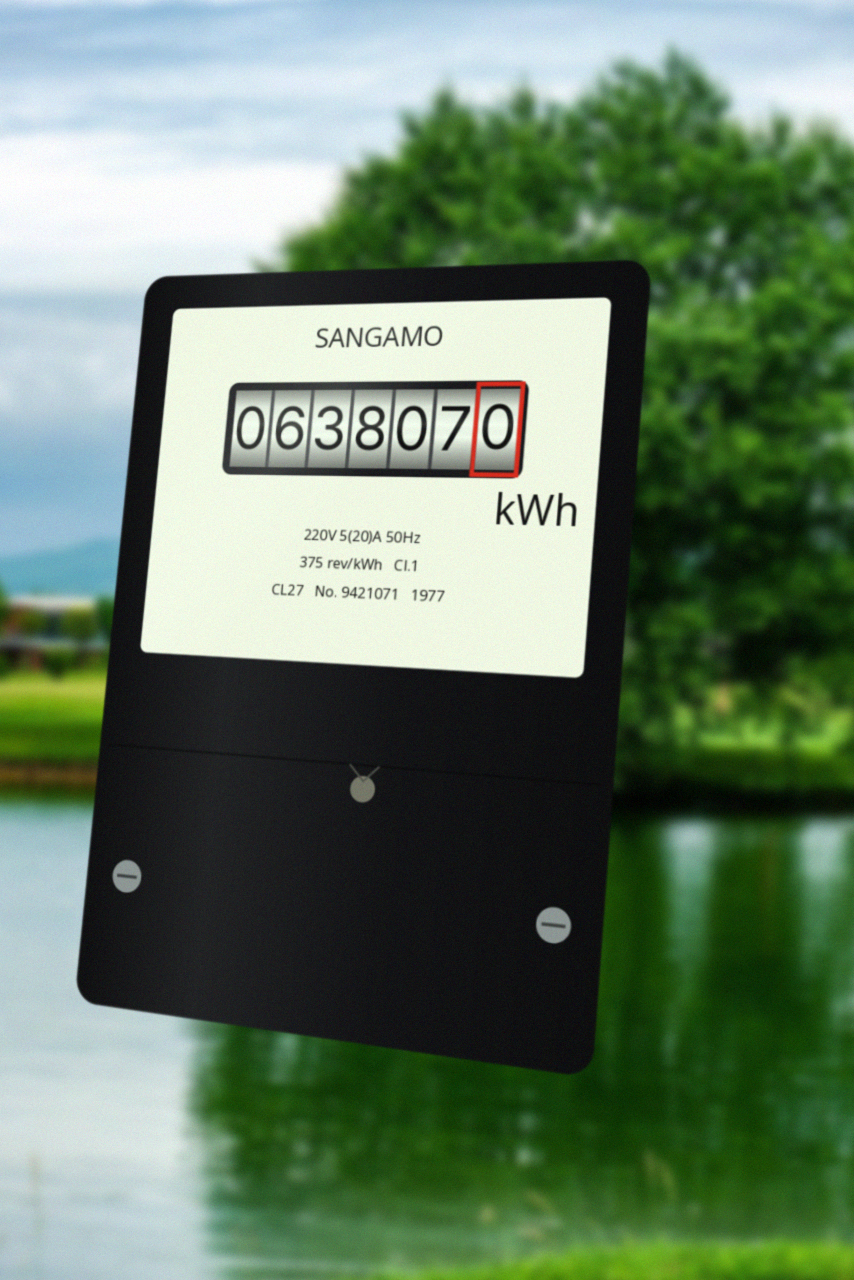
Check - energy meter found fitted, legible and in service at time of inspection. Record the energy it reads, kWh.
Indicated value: 63807.0 kWh
